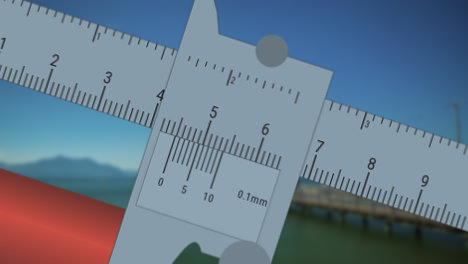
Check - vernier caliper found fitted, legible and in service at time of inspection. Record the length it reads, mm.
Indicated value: 44.8 mm
